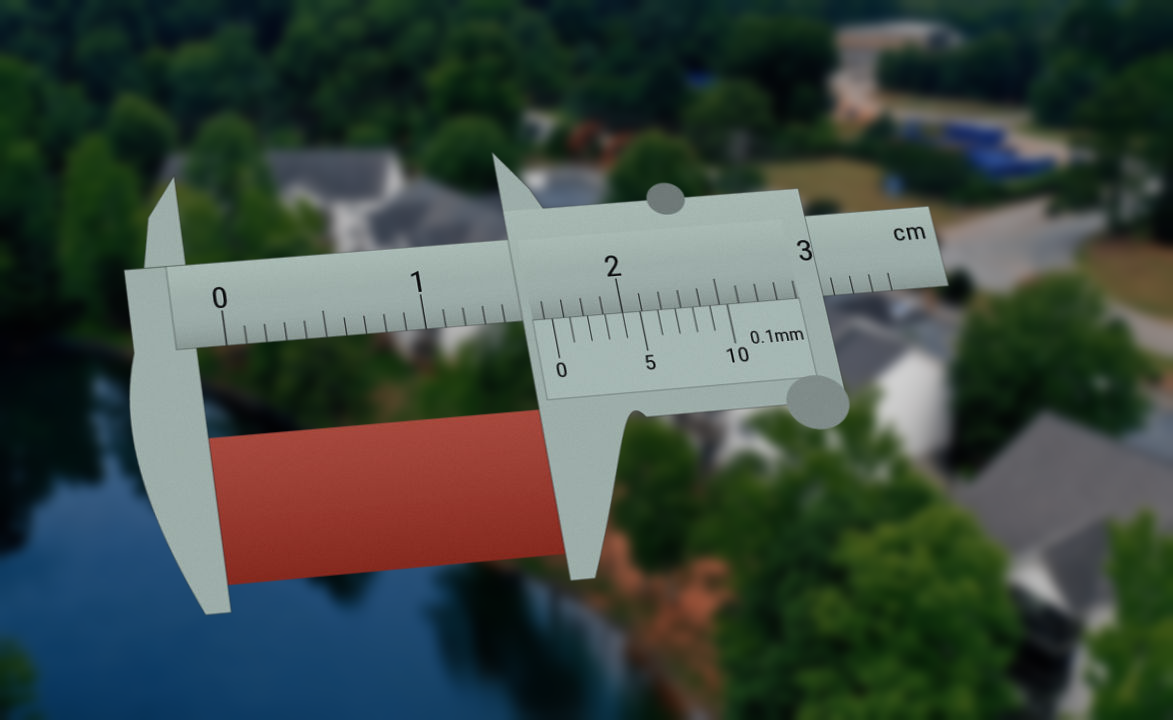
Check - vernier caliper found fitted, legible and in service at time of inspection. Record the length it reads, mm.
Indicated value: 16.4 mm
